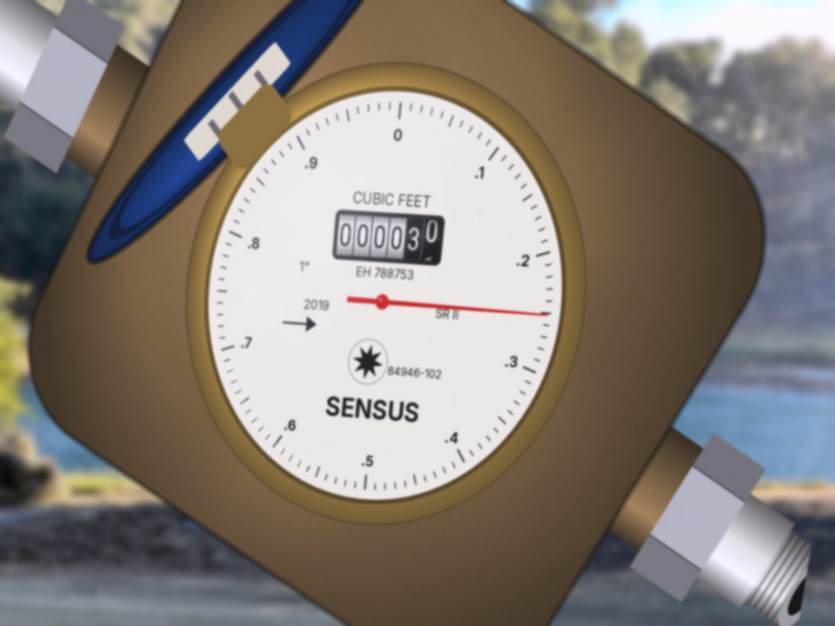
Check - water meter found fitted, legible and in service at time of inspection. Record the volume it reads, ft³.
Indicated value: 30.25 ft³
